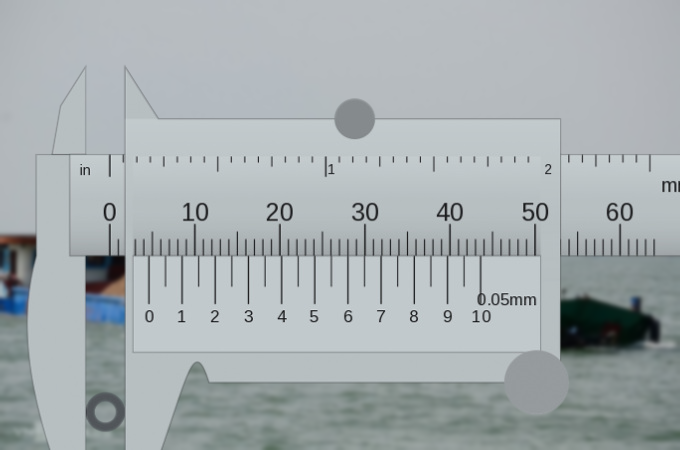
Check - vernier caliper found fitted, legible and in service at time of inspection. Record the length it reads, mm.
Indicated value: 4.6 mm
